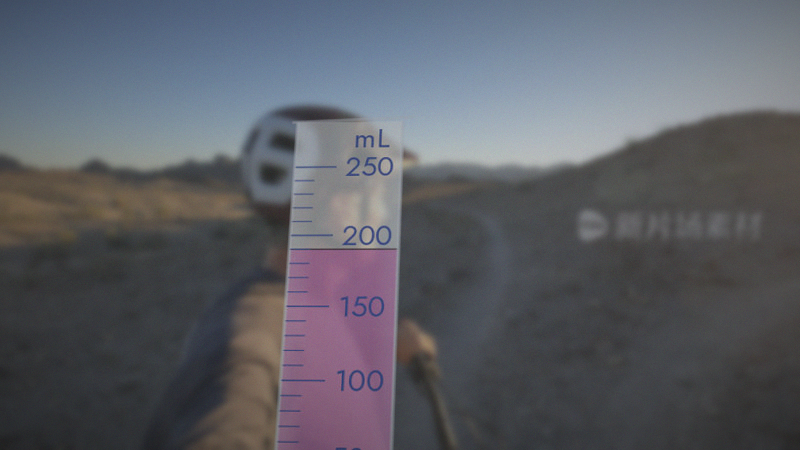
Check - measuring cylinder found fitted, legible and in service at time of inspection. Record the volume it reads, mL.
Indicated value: 190 mL
